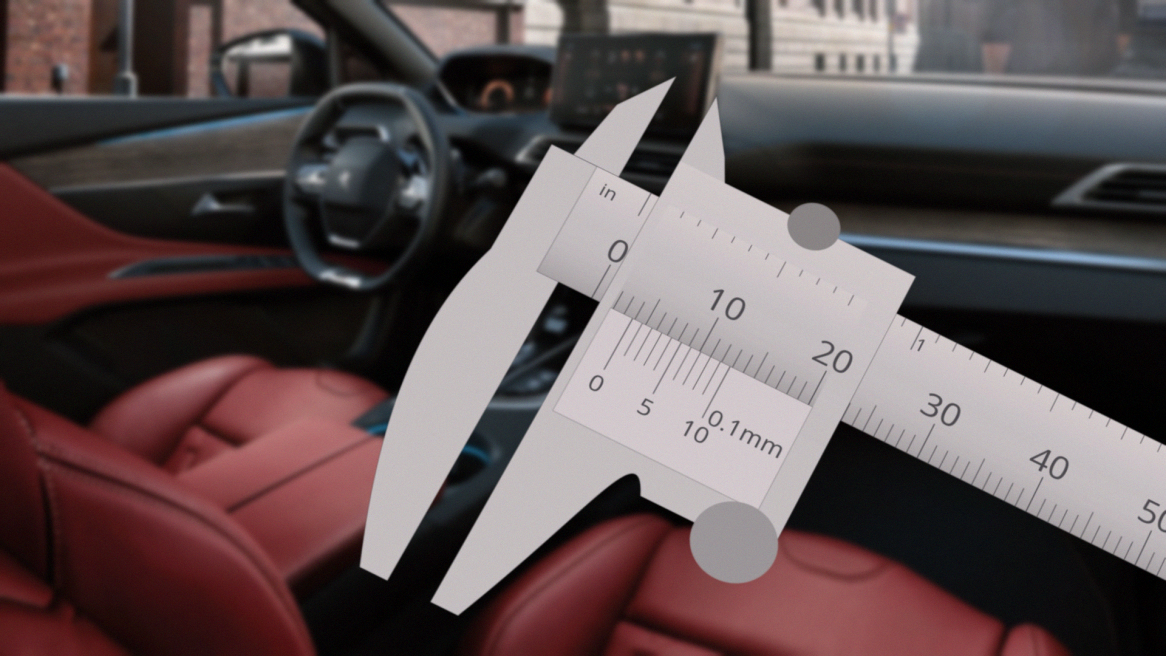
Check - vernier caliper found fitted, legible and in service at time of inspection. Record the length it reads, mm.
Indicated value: 3.8 mm
